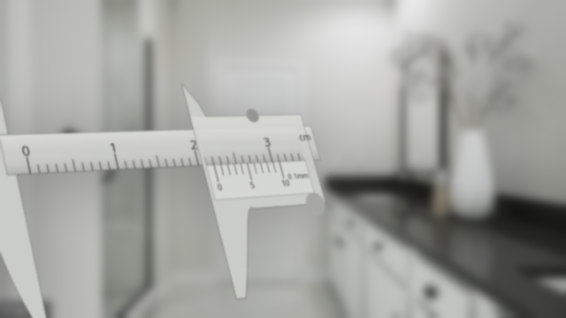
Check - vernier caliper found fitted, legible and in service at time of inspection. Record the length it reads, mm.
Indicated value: 22.0 mm
